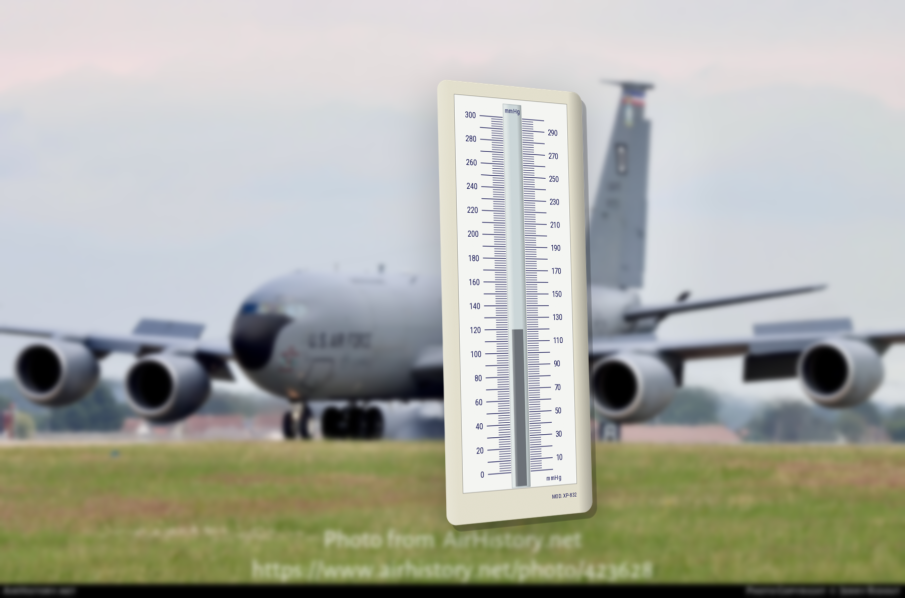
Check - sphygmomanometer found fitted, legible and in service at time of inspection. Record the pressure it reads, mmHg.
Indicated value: 120 mmHg
